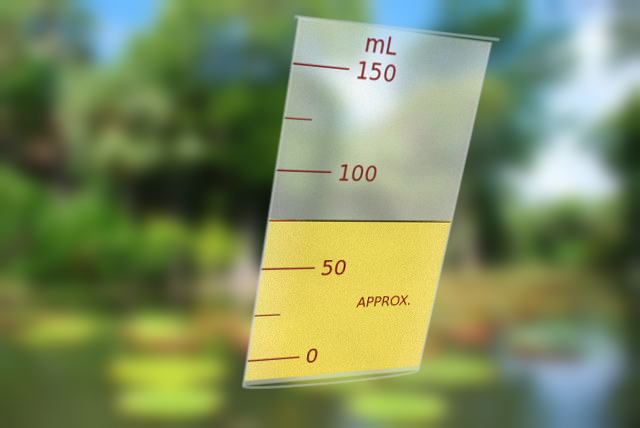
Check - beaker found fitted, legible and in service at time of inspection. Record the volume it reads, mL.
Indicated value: 75 mL
